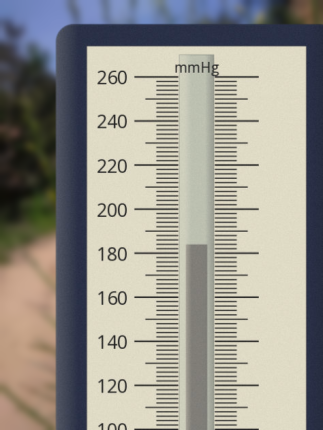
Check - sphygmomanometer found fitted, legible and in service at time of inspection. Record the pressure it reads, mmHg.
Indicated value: 184 mmHg
